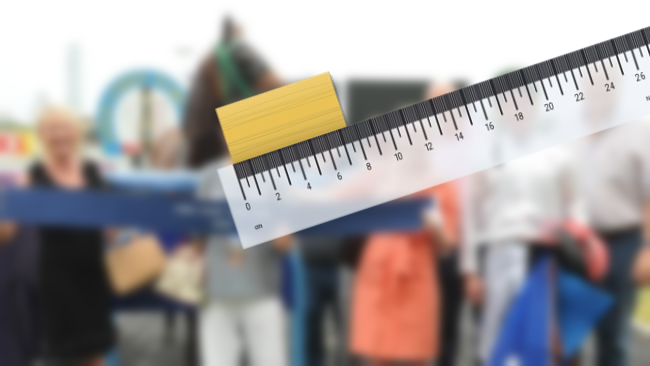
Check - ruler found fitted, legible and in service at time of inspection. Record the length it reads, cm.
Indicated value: 7.5 cm
